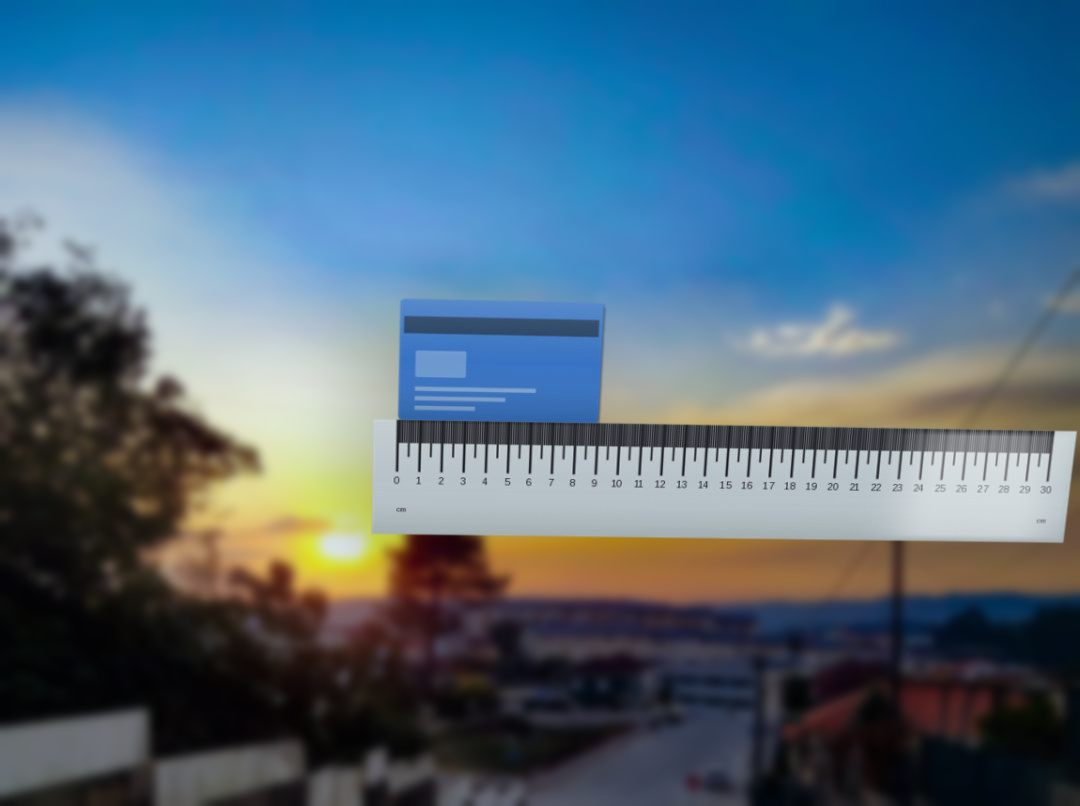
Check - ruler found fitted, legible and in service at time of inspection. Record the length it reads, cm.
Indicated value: 9 cm
